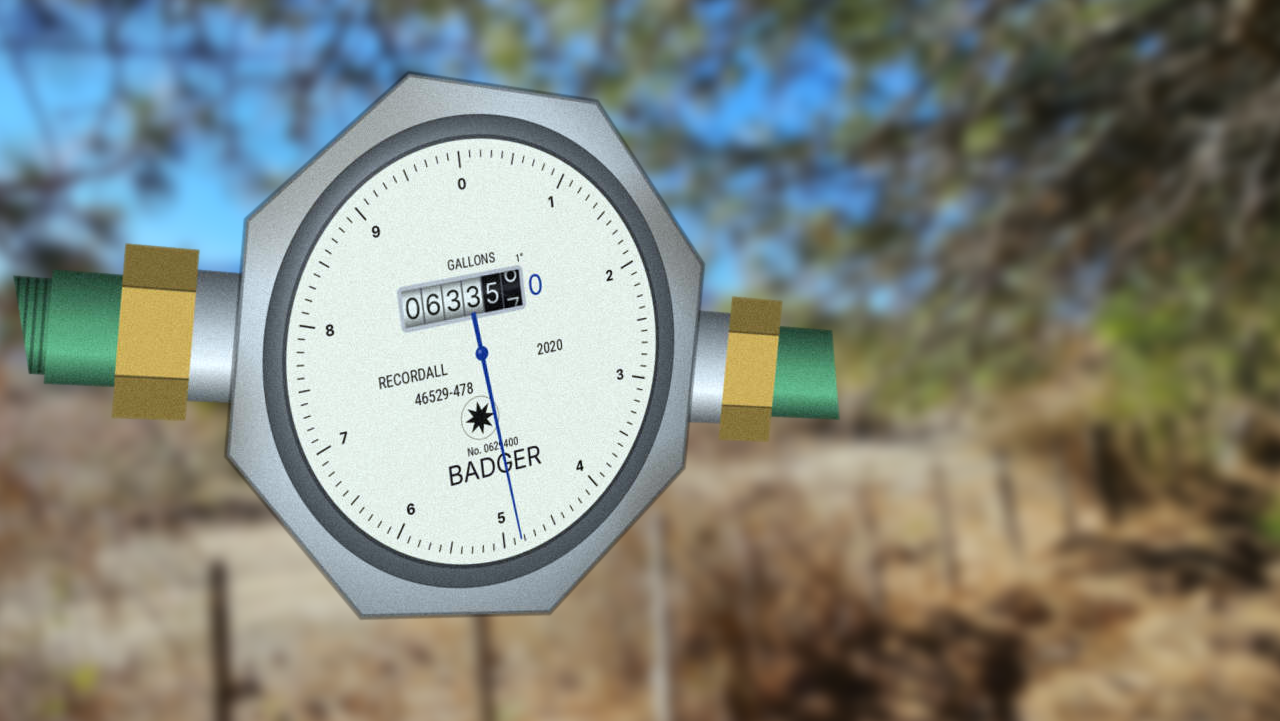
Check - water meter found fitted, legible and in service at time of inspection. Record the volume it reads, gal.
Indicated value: 633564.8 gal
